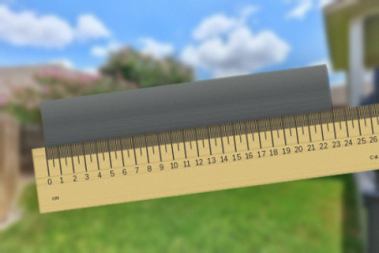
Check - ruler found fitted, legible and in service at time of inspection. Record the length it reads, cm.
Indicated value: 23 cm
